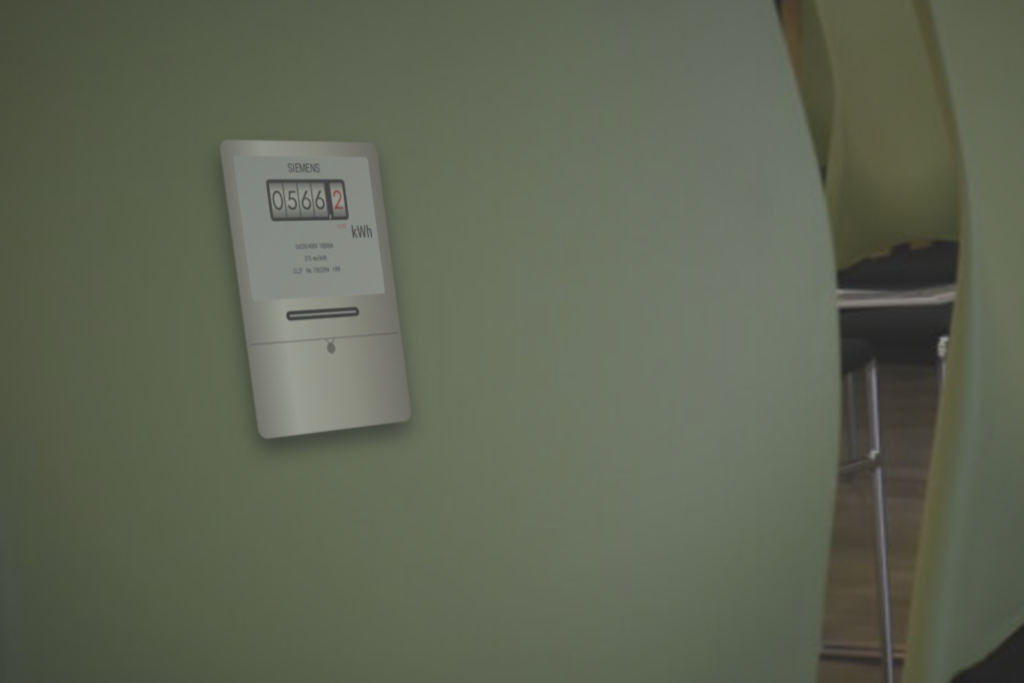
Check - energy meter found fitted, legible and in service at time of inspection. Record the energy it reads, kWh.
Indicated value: 566.2 kWh
